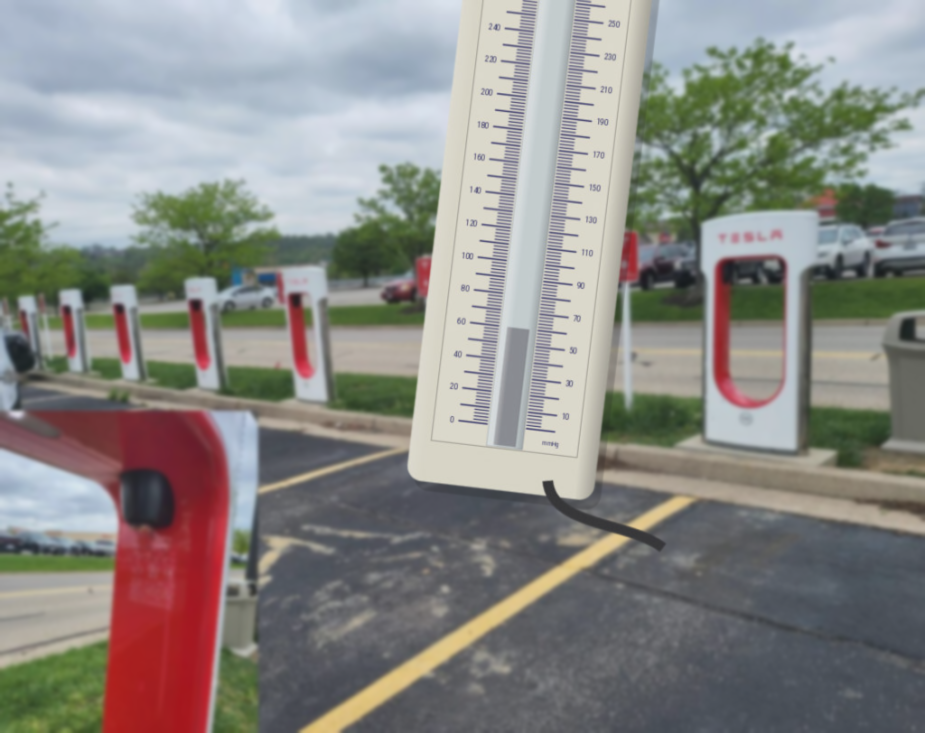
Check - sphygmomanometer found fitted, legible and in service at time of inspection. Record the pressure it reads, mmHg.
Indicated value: 60 mmHg
